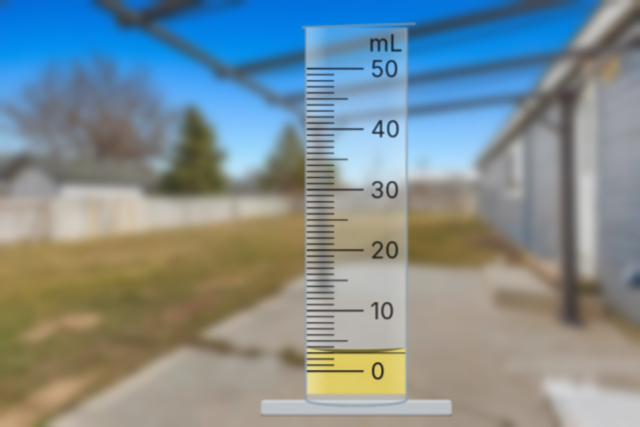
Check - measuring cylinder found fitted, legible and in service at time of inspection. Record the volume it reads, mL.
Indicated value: 3 mL
